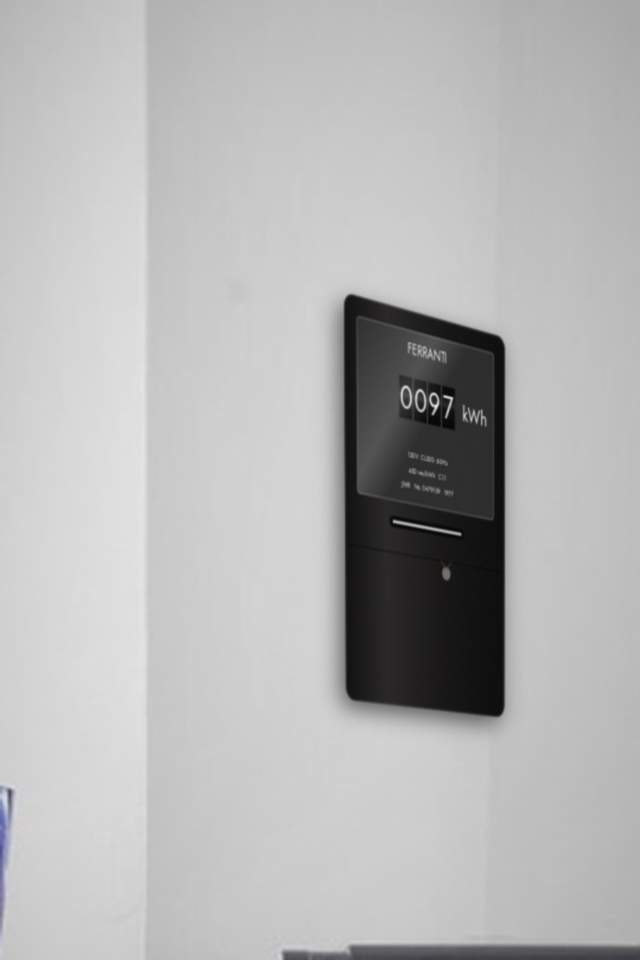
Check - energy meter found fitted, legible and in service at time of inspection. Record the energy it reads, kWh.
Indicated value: 97 kWh
